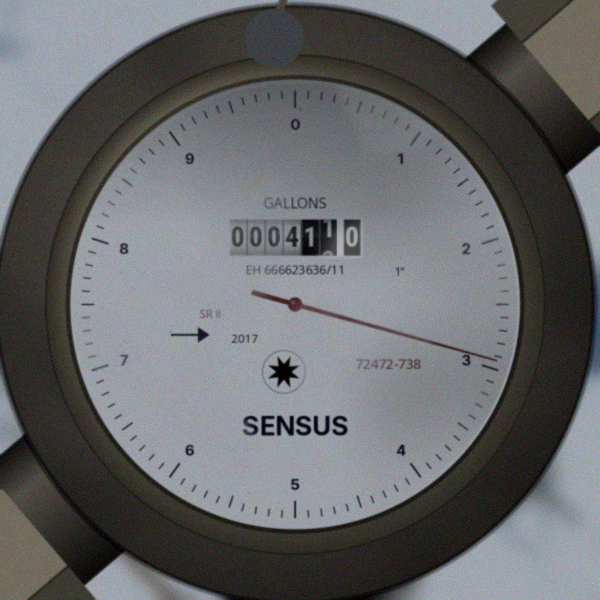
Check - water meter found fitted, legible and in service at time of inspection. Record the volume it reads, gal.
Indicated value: 4112.9 gal
